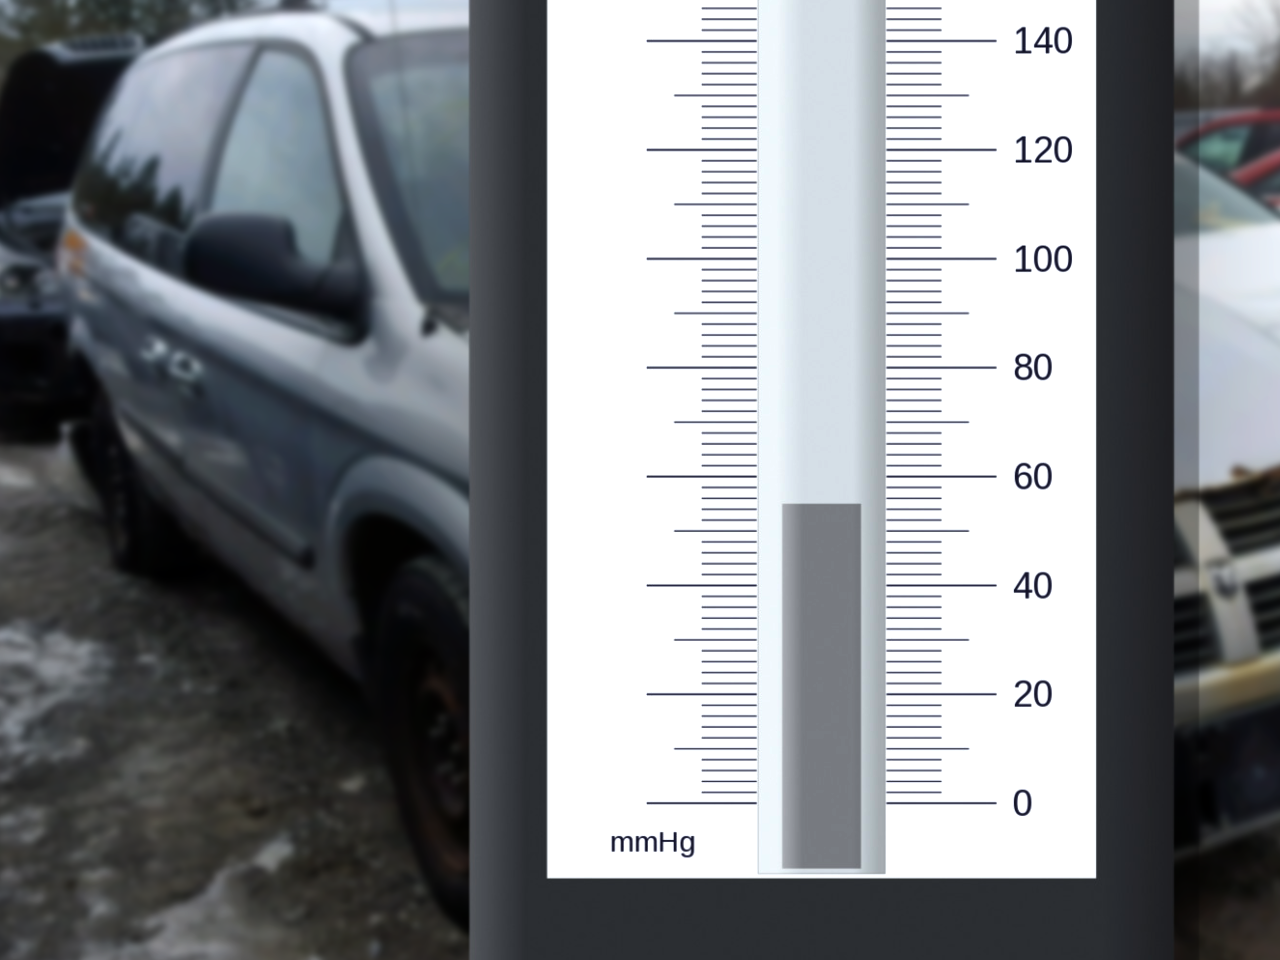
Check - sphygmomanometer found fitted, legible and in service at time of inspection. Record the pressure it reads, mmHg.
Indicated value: 55 mmHg
